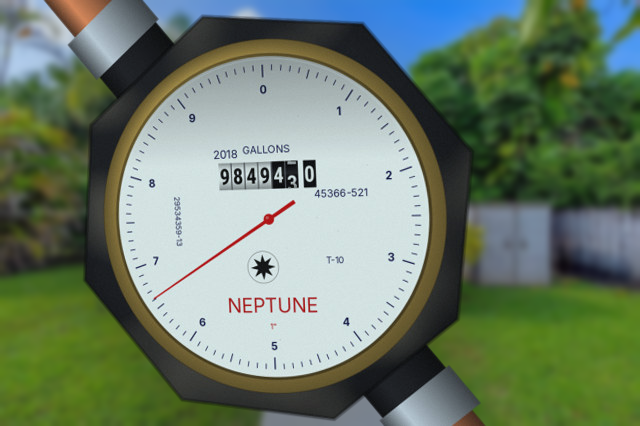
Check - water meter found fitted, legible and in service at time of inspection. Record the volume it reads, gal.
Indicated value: 9849426.6 gal
